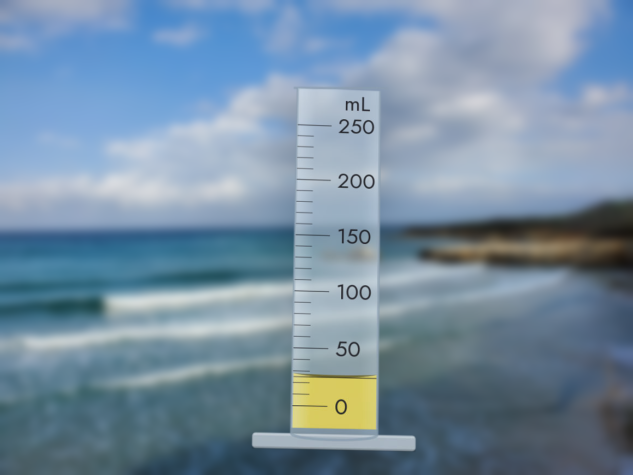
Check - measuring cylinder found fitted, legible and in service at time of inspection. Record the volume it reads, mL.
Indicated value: 25 mL
